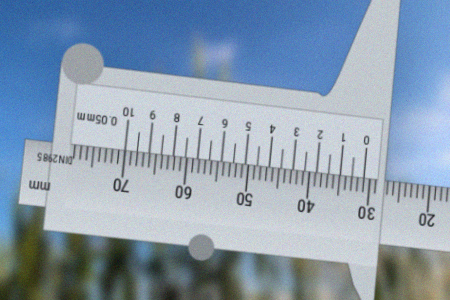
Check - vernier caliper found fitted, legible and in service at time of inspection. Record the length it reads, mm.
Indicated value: 31.0 mm
